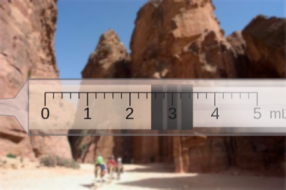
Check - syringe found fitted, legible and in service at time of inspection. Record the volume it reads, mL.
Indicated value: 2.5 mL
